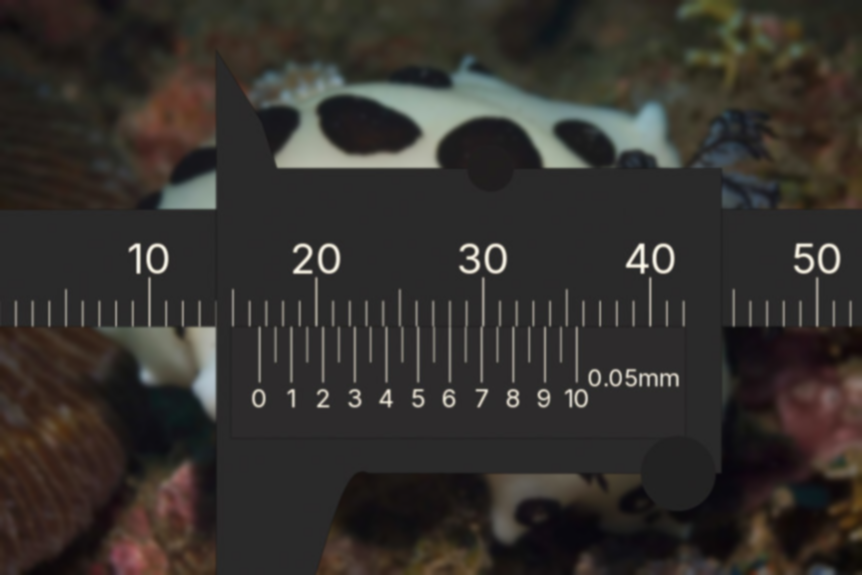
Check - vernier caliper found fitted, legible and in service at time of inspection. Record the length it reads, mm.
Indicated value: 16.6 mm
